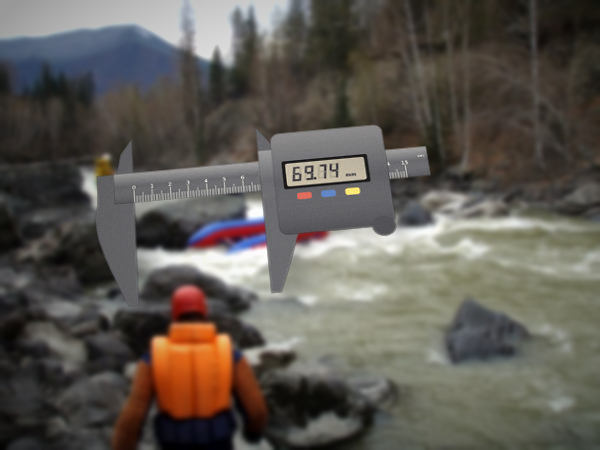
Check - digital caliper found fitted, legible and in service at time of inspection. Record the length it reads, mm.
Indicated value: 69.74 mm
